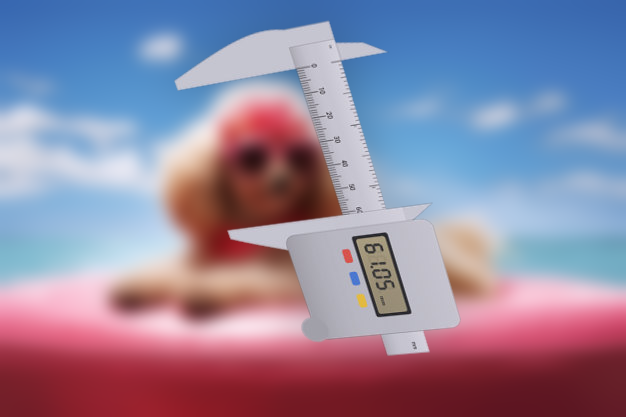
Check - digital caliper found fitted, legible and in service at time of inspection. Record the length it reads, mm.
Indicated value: 61.05 mm
